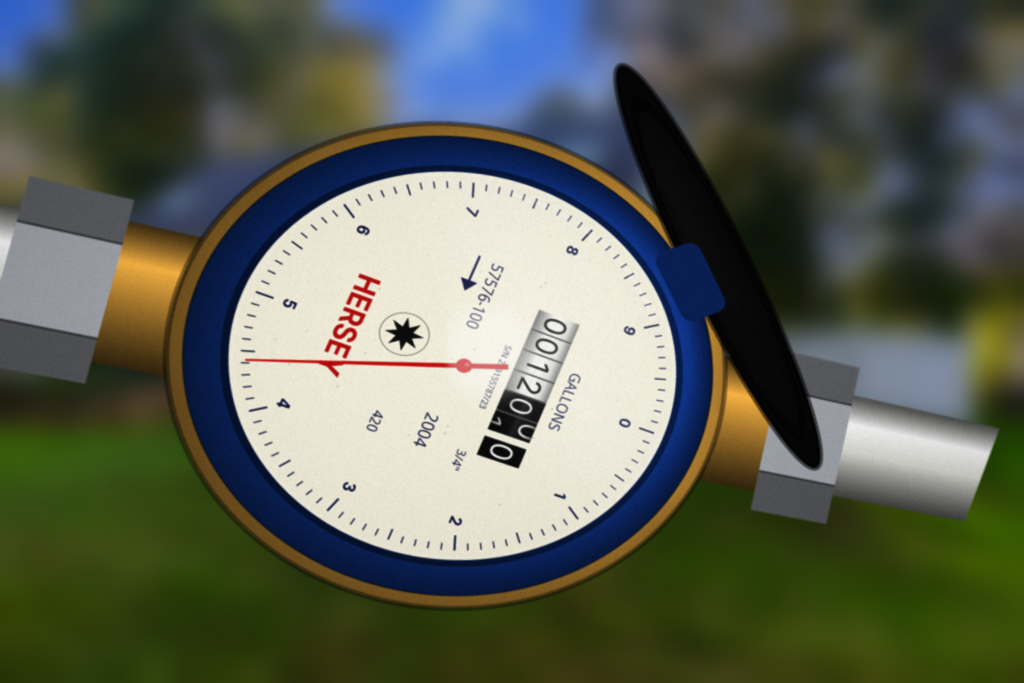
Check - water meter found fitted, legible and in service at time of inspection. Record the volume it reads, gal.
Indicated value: 12004.4 gal
